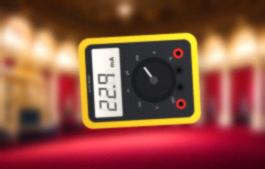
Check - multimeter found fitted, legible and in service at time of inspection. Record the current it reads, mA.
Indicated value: 22.9 mA
